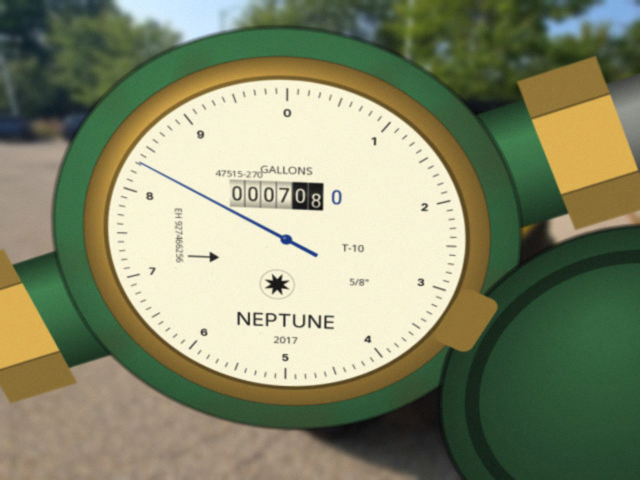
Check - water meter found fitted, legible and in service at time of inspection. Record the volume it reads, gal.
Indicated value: 7078.3 gal
